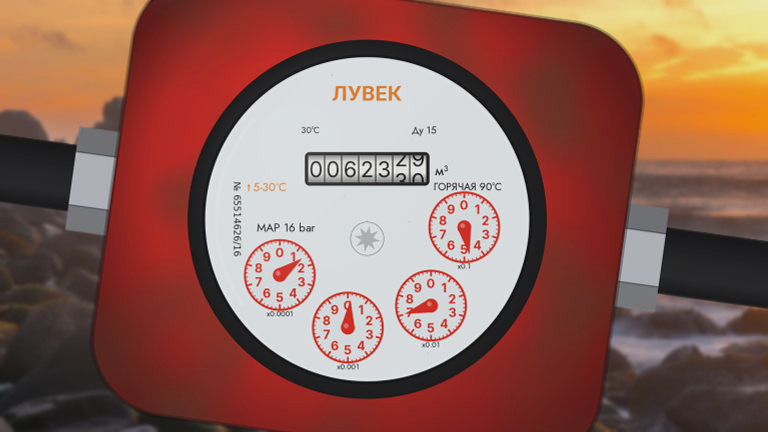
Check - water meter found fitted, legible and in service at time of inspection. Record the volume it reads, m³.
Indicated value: 62329.4701 m³
